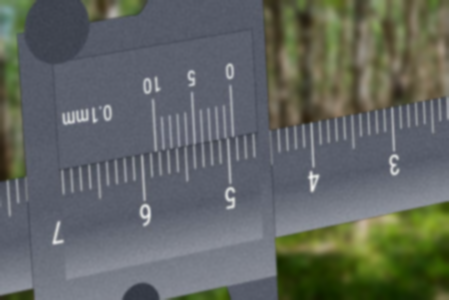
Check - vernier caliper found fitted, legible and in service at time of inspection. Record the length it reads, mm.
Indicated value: 49.4 mm
